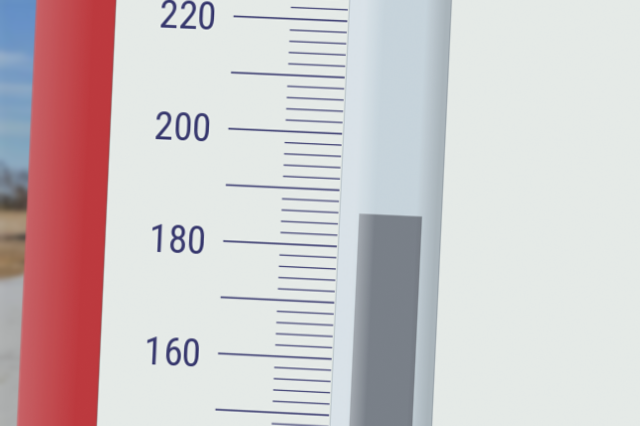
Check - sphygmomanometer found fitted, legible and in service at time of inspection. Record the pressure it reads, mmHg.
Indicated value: 186 mmHg
